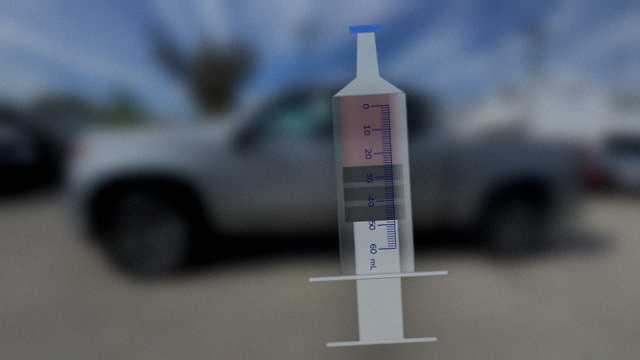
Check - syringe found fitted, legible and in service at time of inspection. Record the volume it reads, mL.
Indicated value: 25 mL
